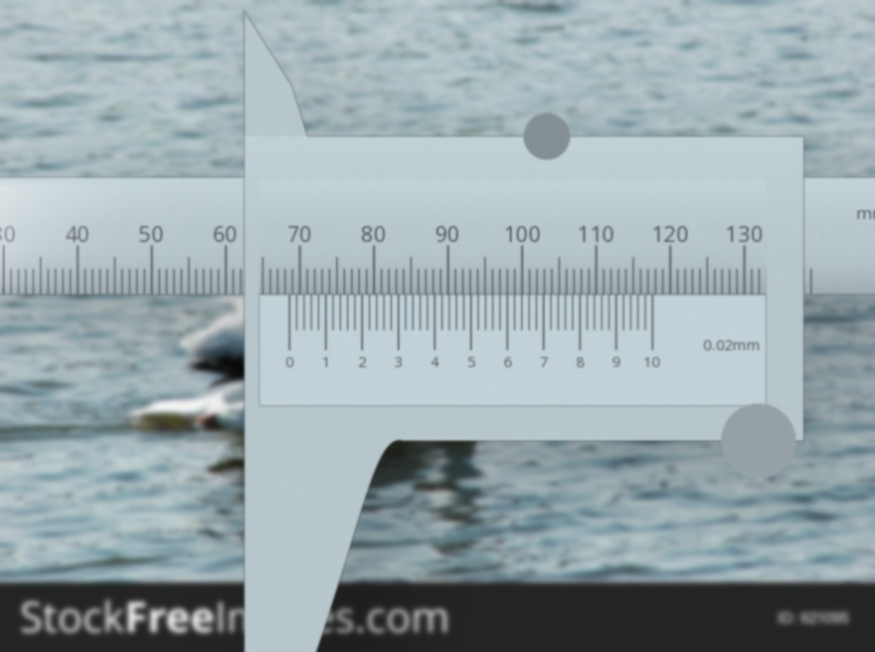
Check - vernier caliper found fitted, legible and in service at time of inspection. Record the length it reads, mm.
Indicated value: 68.6 mm
